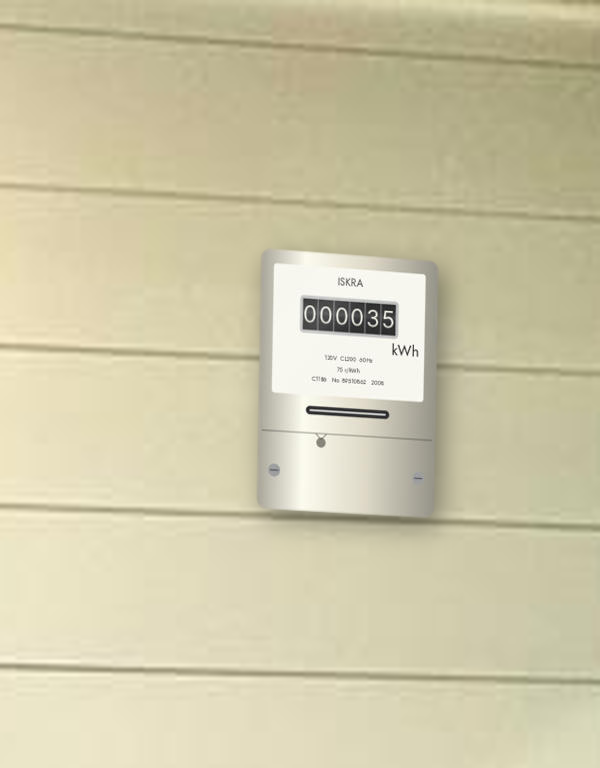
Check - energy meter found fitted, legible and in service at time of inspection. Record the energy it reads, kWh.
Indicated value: 35 kWh
